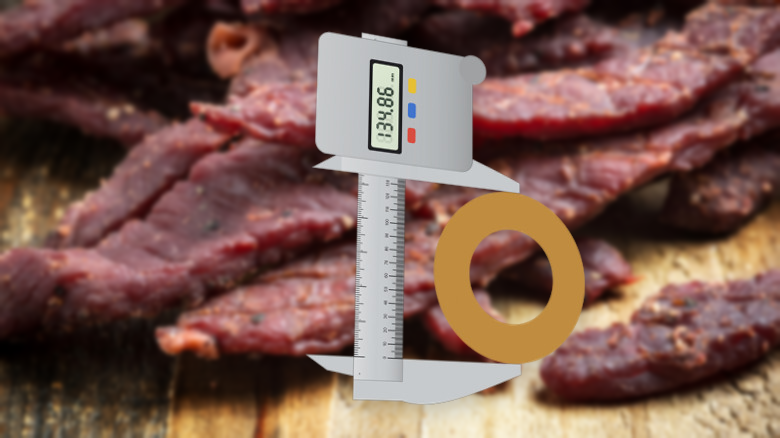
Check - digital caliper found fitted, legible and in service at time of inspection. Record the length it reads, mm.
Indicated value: 134.86 mm
